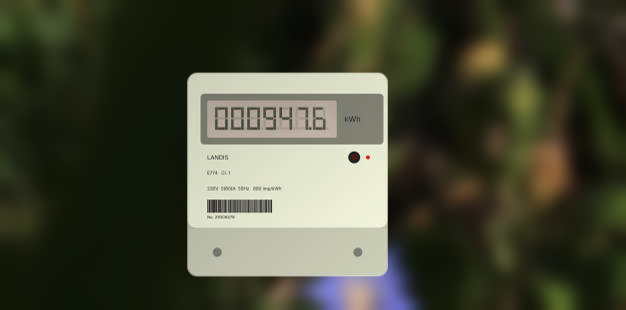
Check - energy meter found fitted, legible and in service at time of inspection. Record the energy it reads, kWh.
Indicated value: 947.6 kWh
